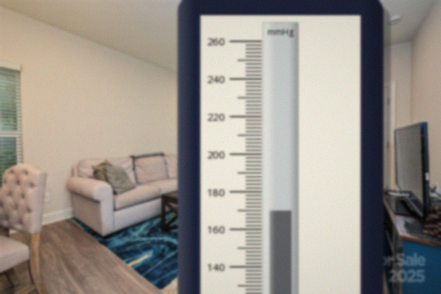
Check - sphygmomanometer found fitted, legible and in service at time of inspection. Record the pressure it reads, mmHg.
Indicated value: 170 mmHg
